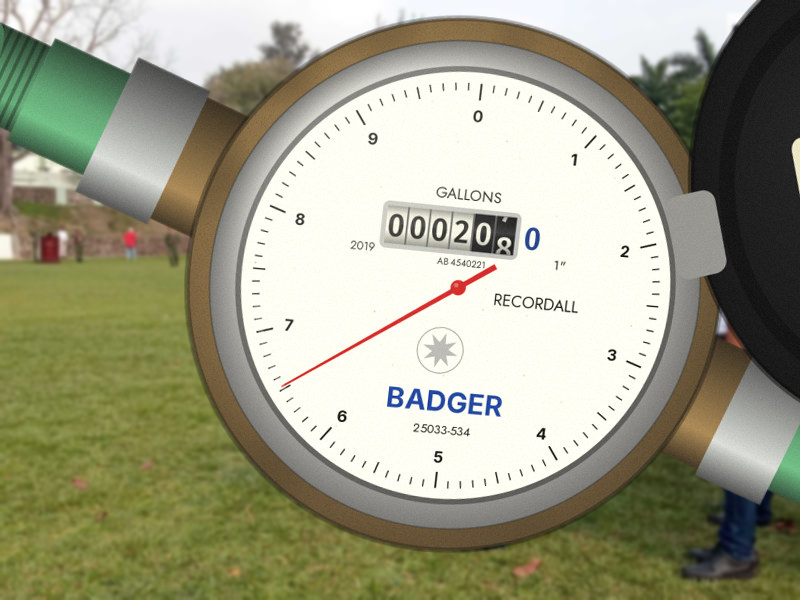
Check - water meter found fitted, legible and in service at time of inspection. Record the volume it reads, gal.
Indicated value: 2076.5 gal
